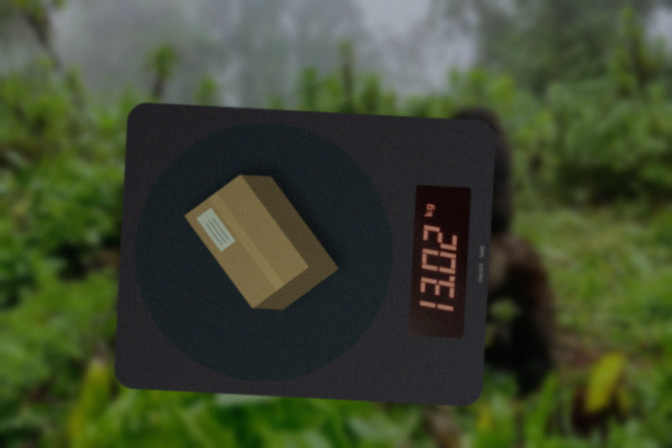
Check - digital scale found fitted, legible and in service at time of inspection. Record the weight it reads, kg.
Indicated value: 13.02 kg
